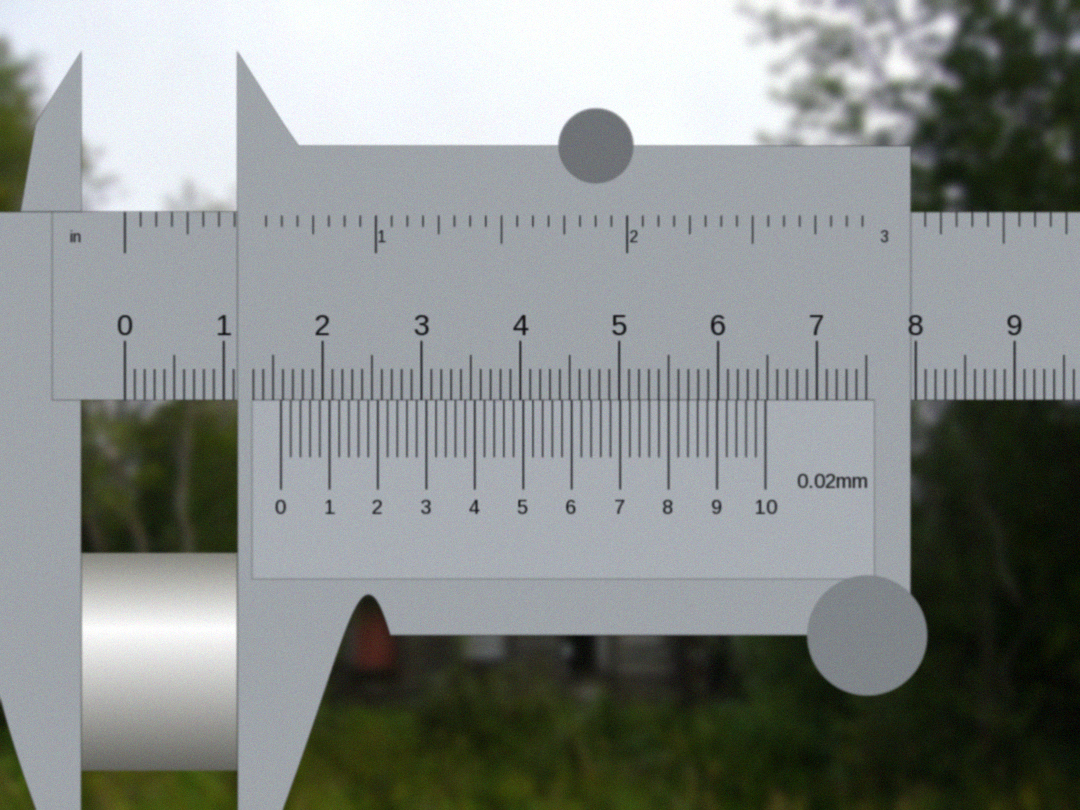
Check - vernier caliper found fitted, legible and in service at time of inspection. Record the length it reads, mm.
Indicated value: 15.8 mm
